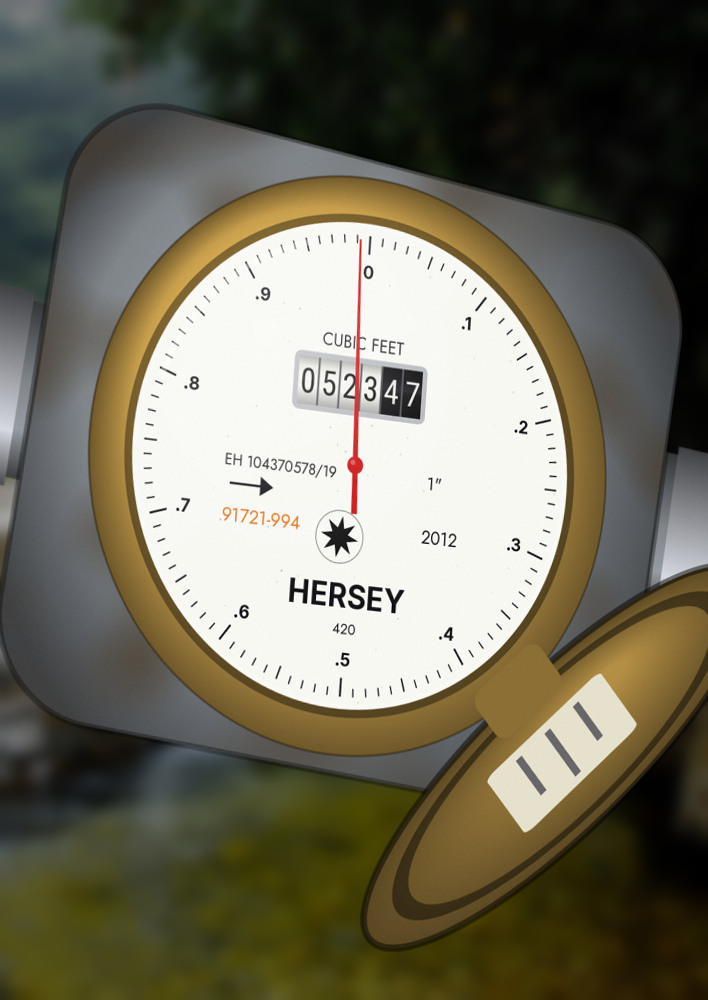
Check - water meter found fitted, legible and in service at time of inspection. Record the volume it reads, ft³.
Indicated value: 52346.99 ft³
